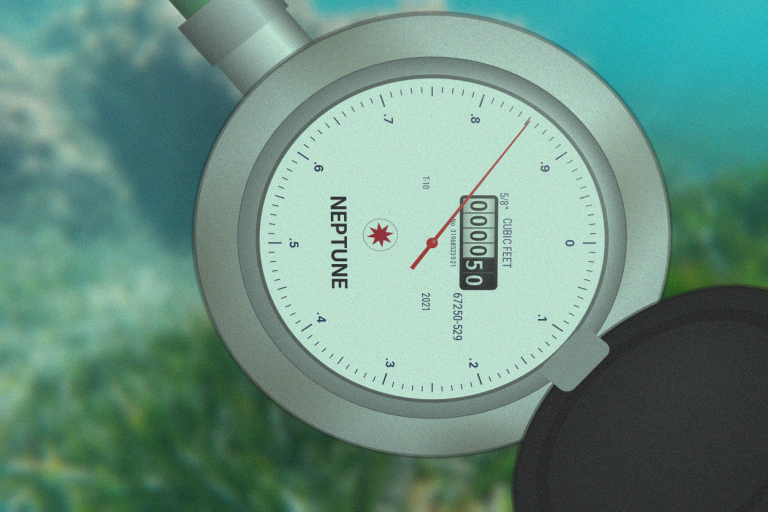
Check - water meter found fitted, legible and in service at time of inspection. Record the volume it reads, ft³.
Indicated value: 49.85 ft³
